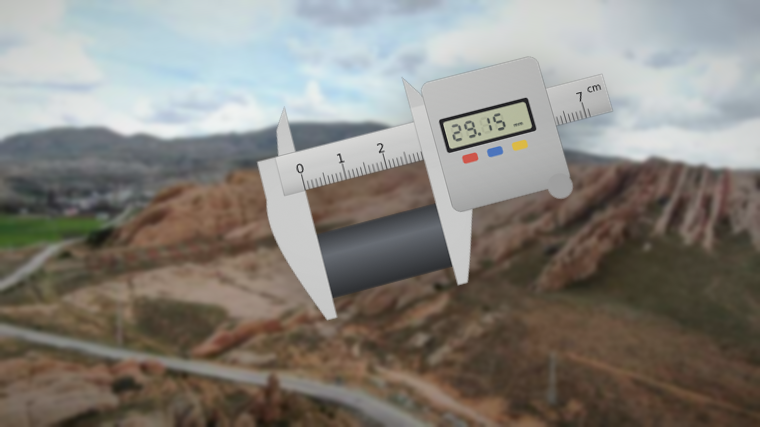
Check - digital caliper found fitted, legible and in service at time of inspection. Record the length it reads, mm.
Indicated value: 29.15 mm
